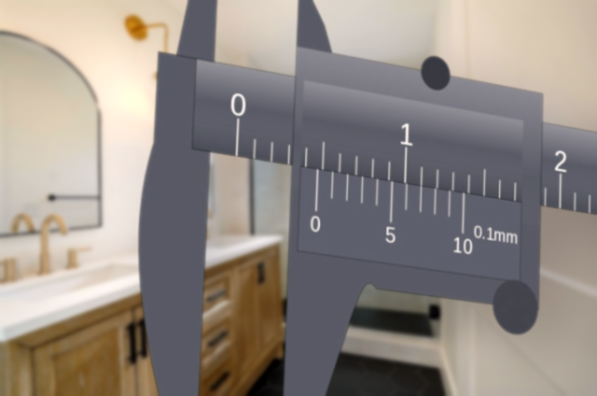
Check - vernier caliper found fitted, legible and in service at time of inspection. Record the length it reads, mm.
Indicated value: 4.7 mm
